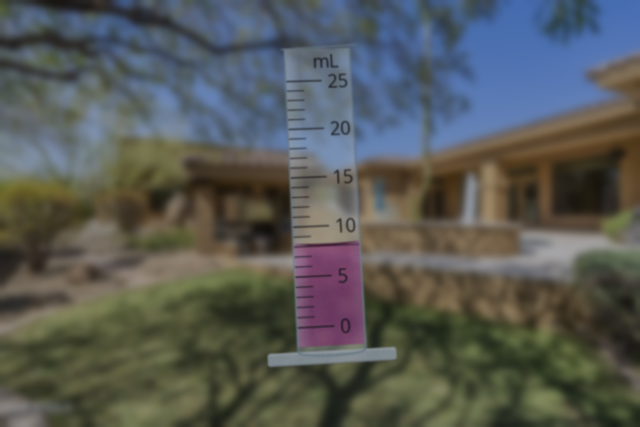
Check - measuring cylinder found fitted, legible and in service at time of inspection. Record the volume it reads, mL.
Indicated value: 8 mL
